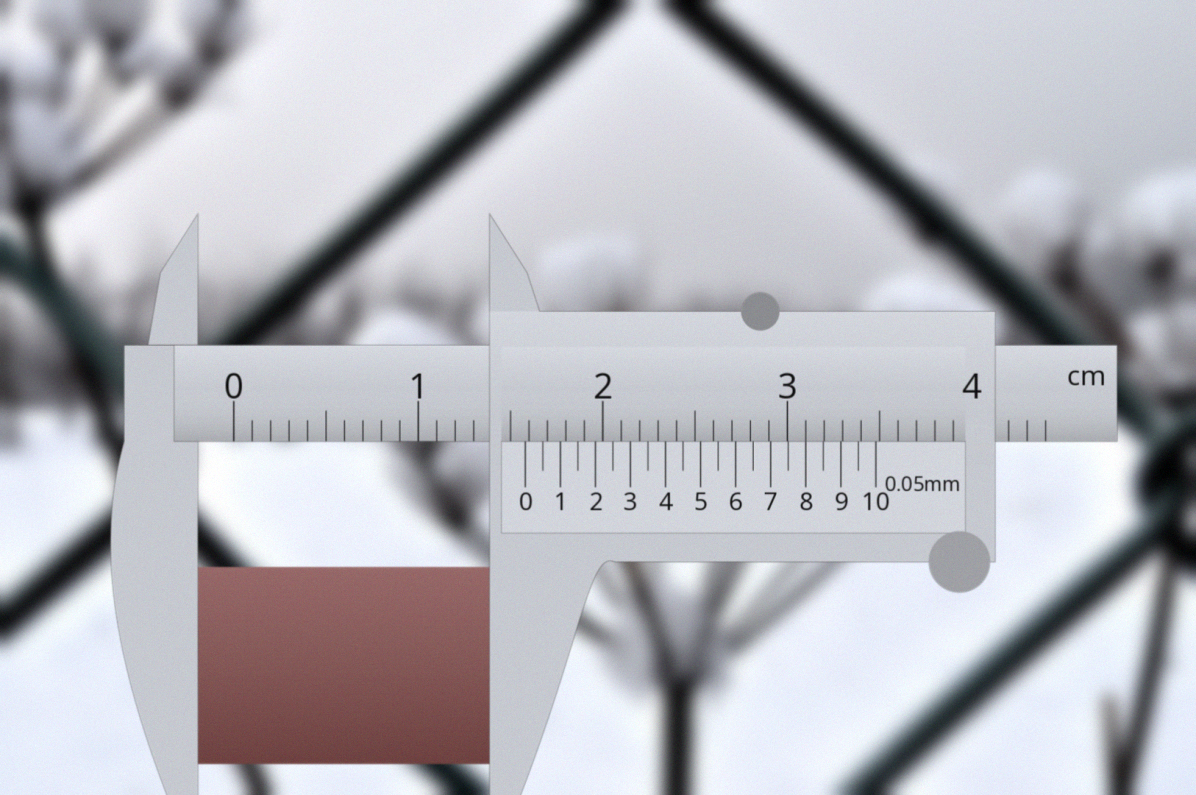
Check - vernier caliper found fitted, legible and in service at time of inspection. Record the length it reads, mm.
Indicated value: 15.8 mm
